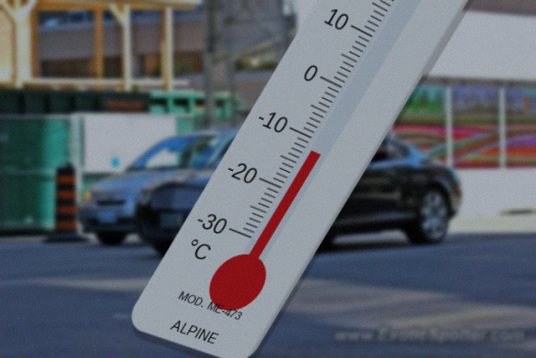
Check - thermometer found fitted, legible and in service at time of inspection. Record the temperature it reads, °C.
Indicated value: -12 °C
